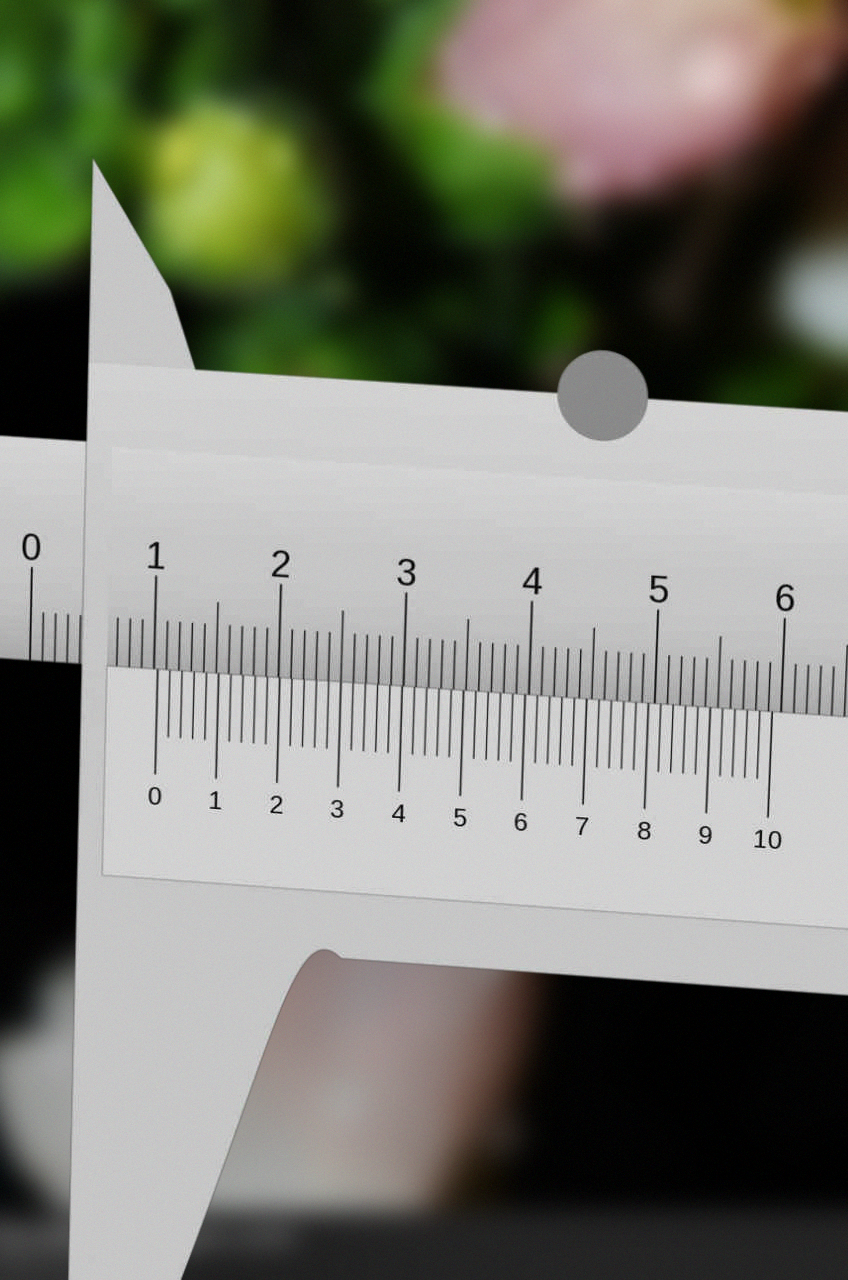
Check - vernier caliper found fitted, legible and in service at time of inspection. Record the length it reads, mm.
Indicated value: 10.3 mm
